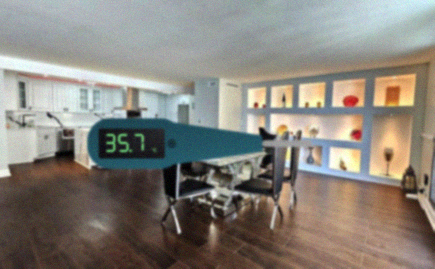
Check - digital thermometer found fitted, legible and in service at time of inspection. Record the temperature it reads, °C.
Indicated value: 35.7 °C
